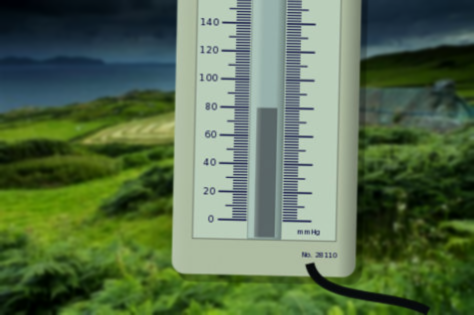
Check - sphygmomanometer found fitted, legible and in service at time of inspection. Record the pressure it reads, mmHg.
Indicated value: 80 mmHg
